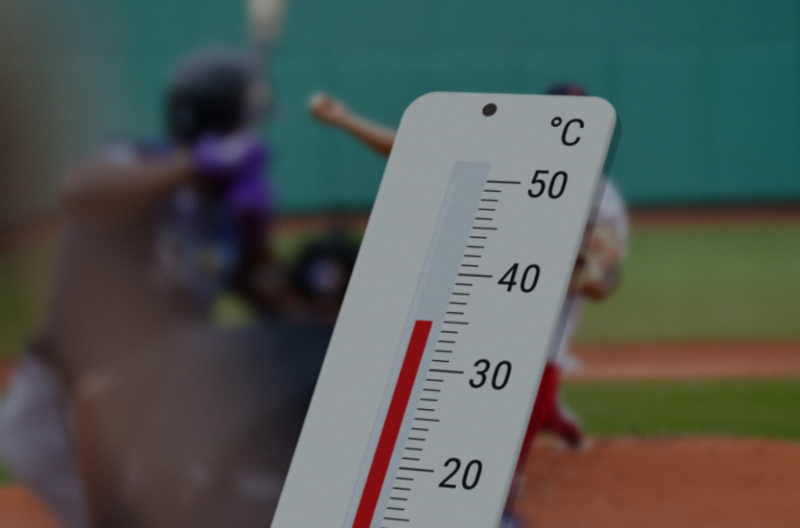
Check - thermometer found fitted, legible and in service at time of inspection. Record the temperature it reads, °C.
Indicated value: 35 °C
